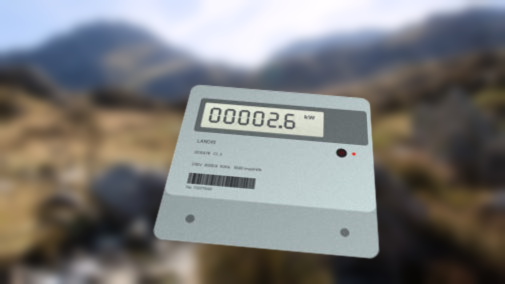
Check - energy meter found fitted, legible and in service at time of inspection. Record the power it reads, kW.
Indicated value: 2.6 kW
